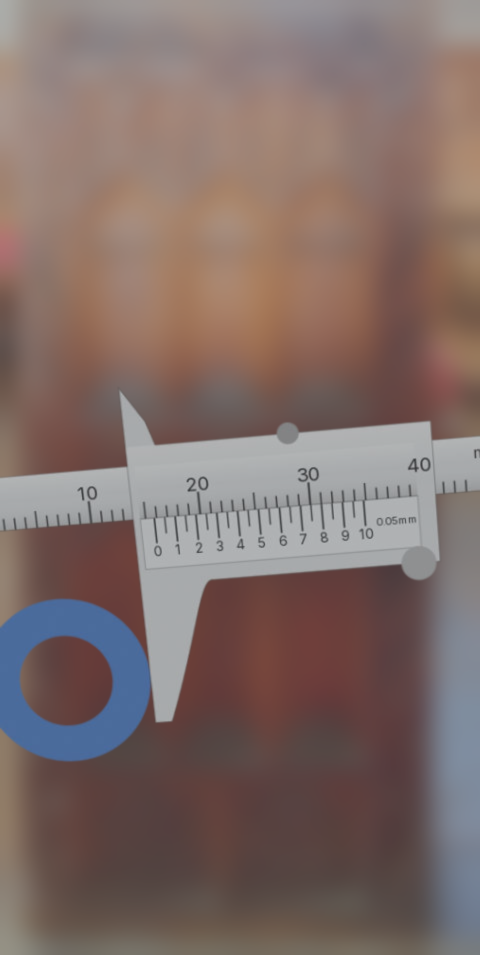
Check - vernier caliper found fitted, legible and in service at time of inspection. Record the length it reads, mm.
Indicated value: 15.8 mm
